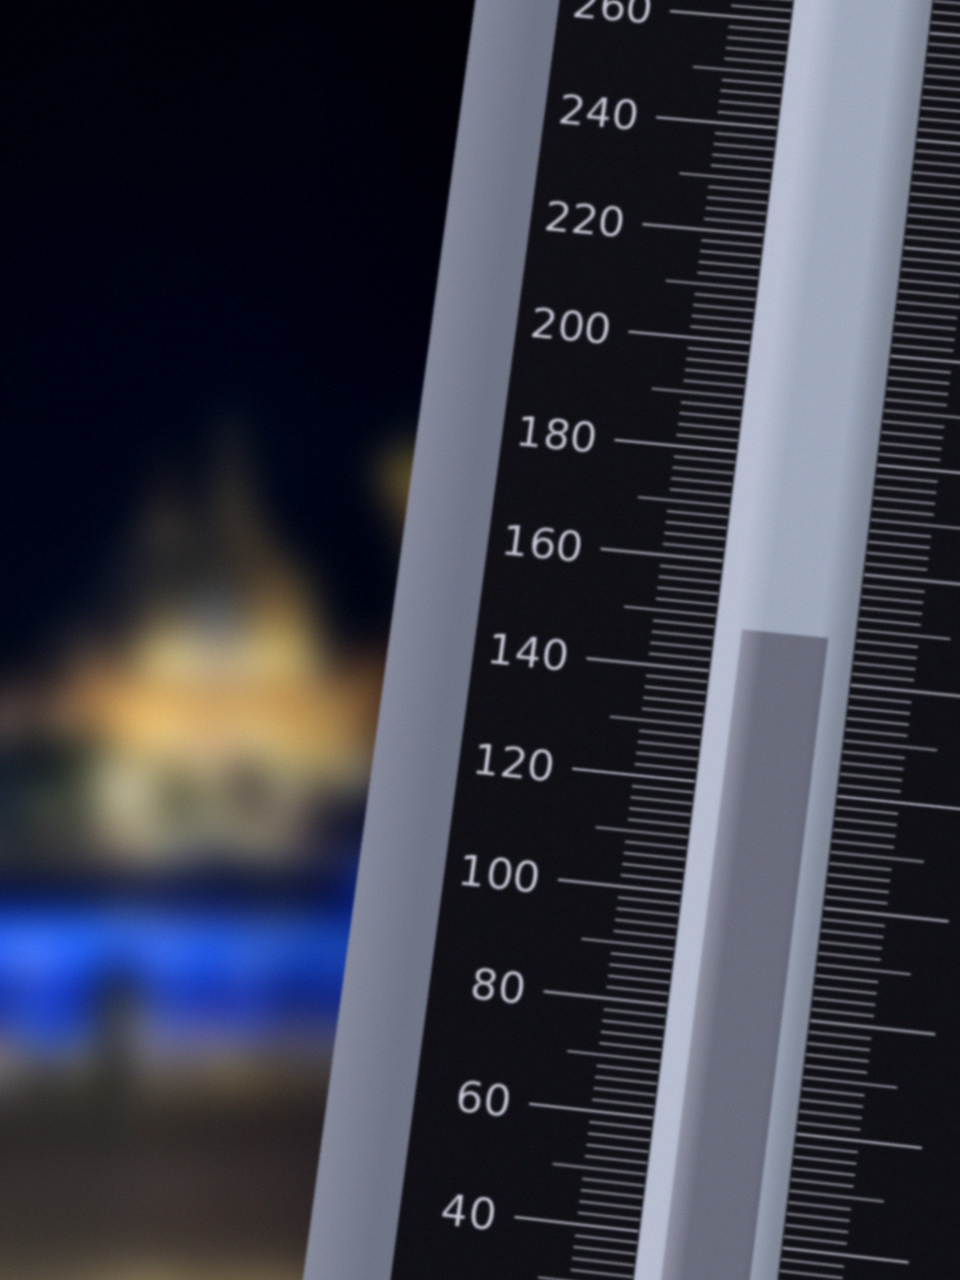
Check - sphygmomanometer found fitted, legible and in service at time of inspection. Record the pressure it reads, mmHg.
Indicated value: 148 mmHg
